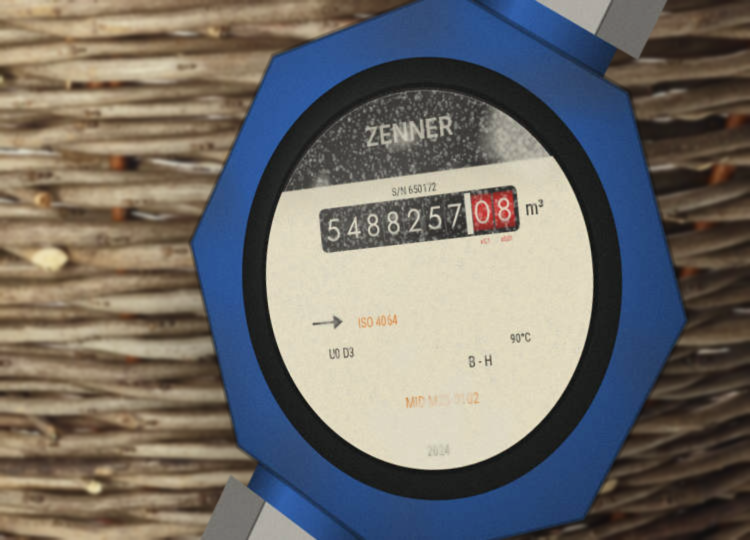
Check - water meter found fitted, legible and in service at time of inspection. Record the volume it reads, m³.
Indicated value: 5488257.08 m³
